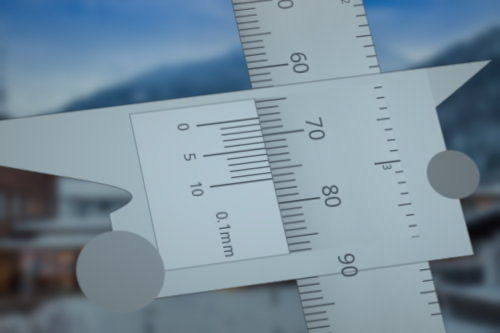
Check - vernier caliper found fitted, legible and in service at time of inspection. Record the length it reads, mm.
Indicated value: 67.4 mm
